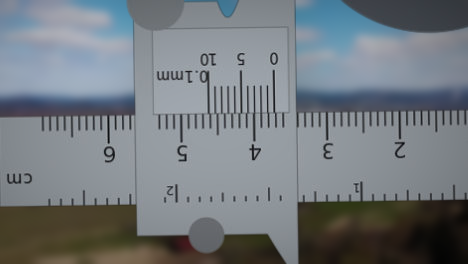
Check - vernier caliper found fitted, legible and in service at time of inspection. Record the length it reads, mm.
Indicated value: 37.2 mm
